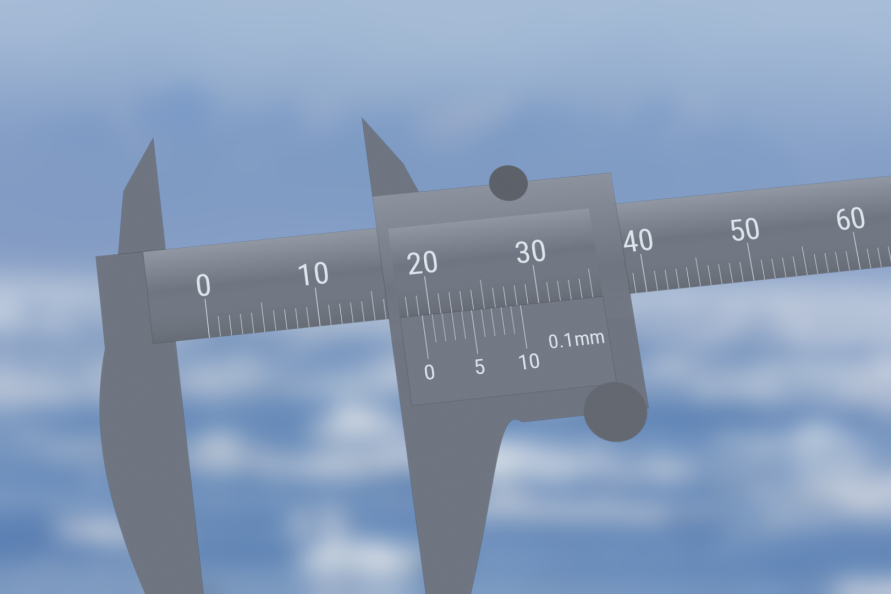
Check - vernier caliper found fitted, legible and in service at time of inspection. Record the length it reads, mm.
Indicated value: 19.3 mm
